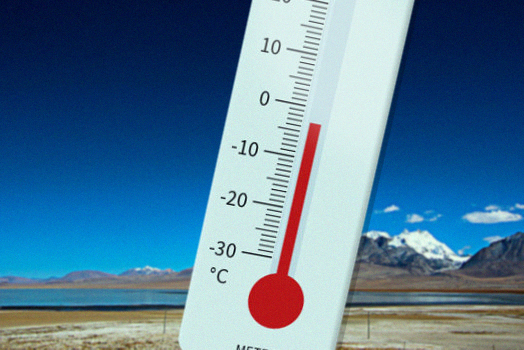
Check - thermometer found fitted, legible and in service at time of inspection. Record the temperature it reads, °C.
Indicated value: -3 °C
